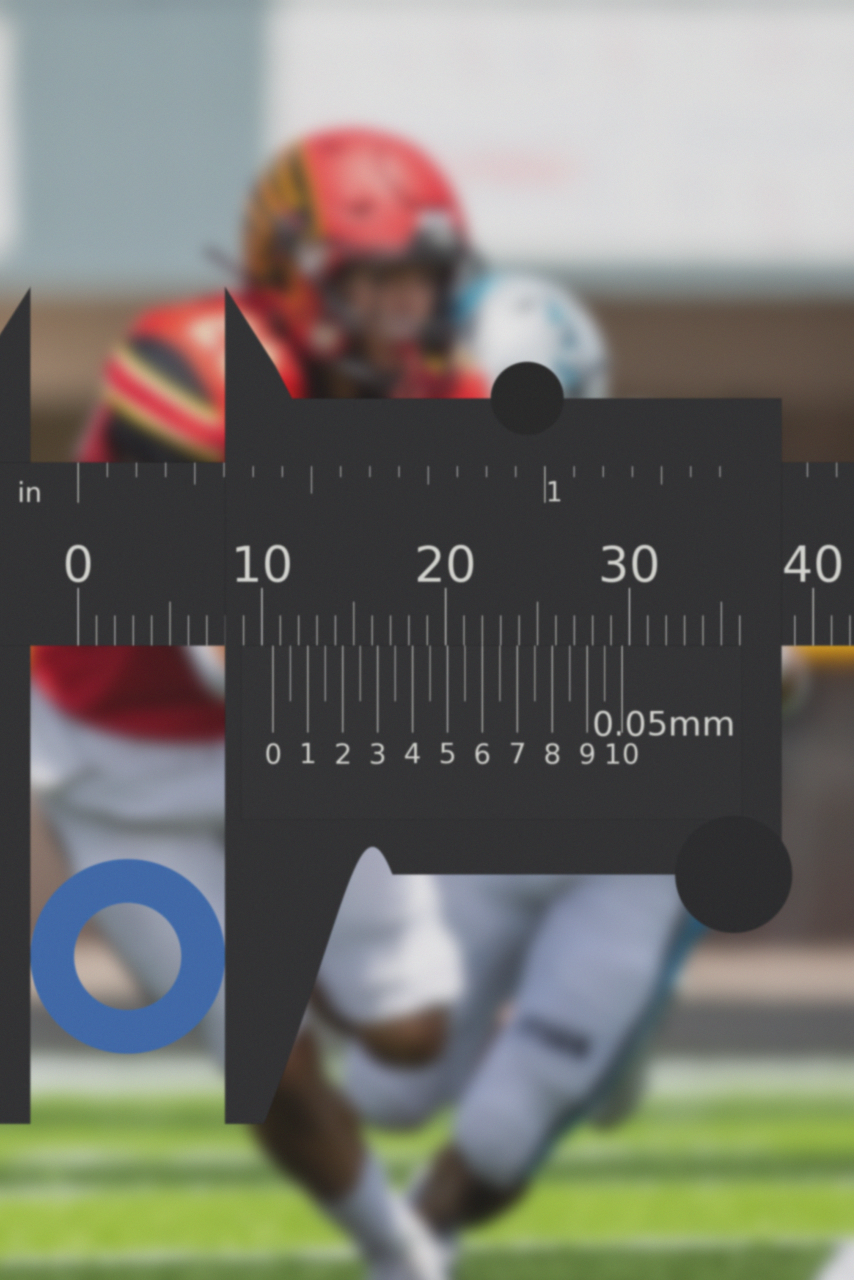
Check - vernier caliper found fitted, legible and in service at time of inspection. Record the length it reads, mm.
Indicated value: 10.6 mm
